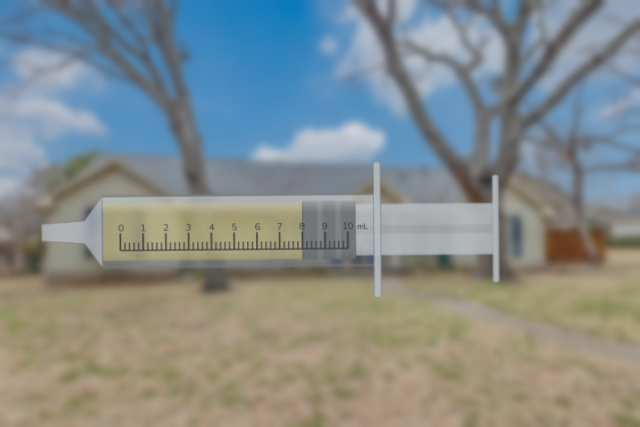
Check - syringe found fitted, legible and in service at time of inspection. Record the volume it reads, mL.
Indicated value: 8 mL
